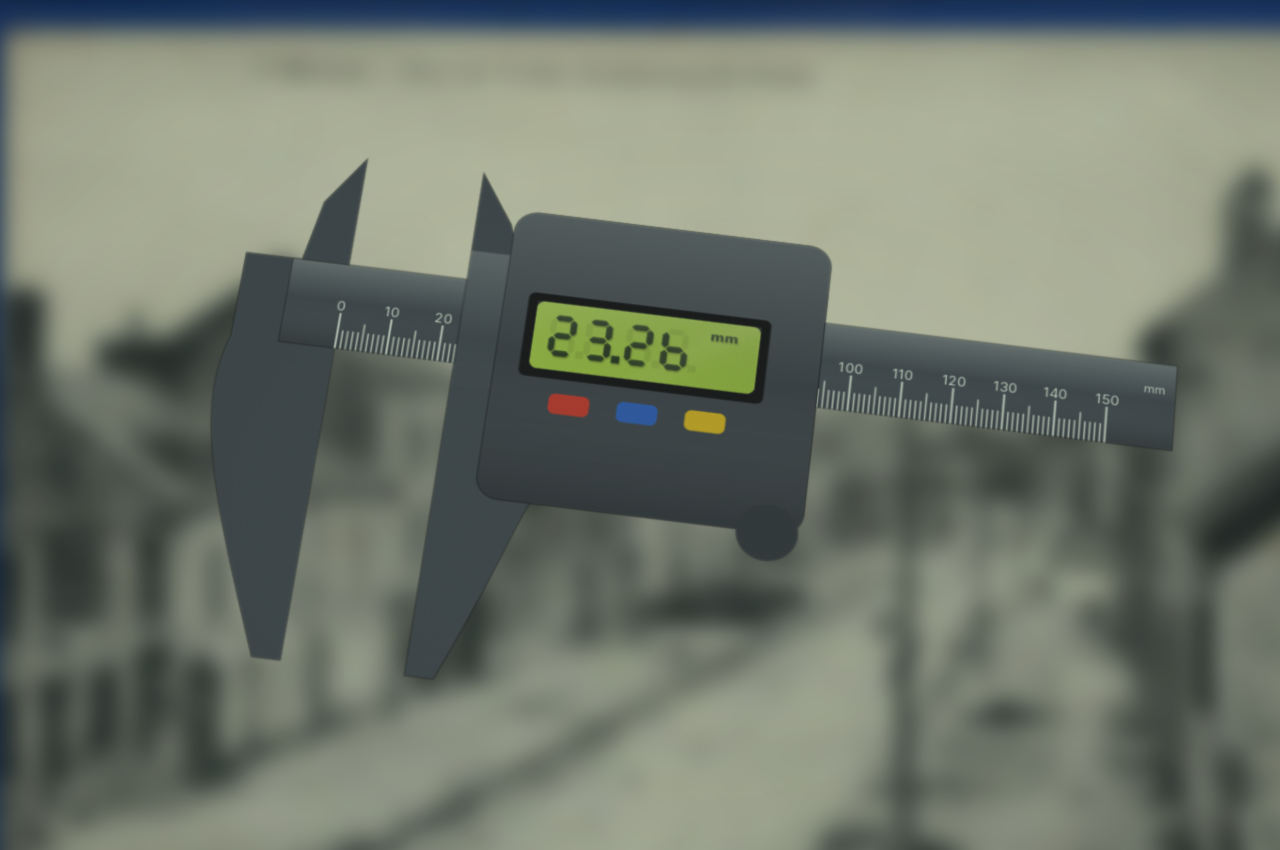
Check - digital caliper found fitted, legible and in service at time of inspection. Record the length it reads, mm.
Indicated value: 23.26 mm
